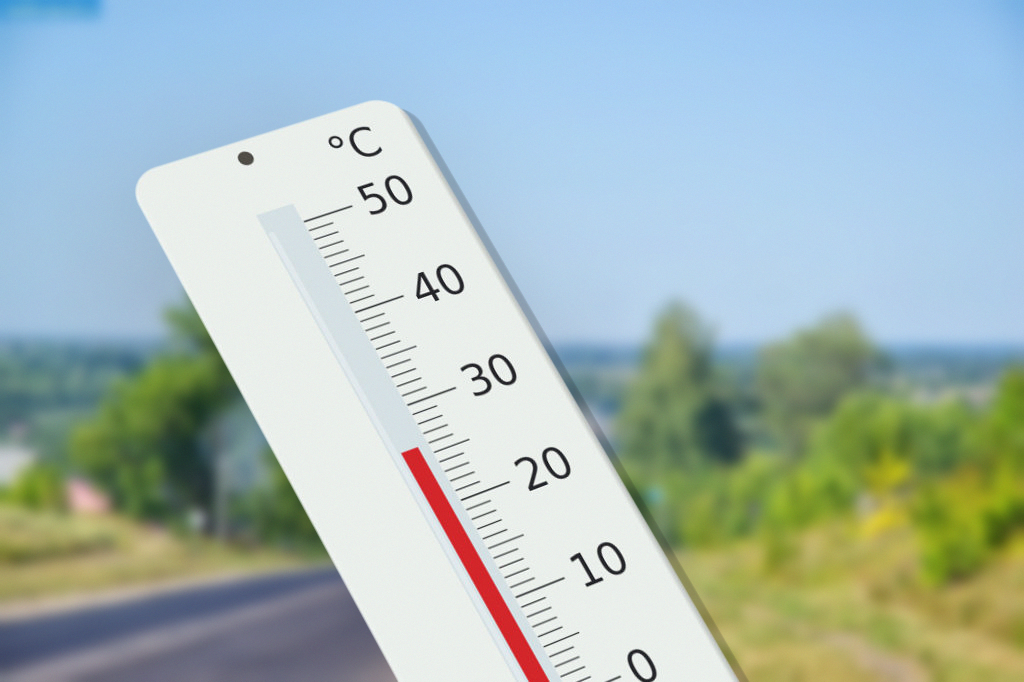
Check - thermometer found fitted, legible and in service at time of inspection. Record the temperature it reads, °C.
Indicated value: 26 °C
